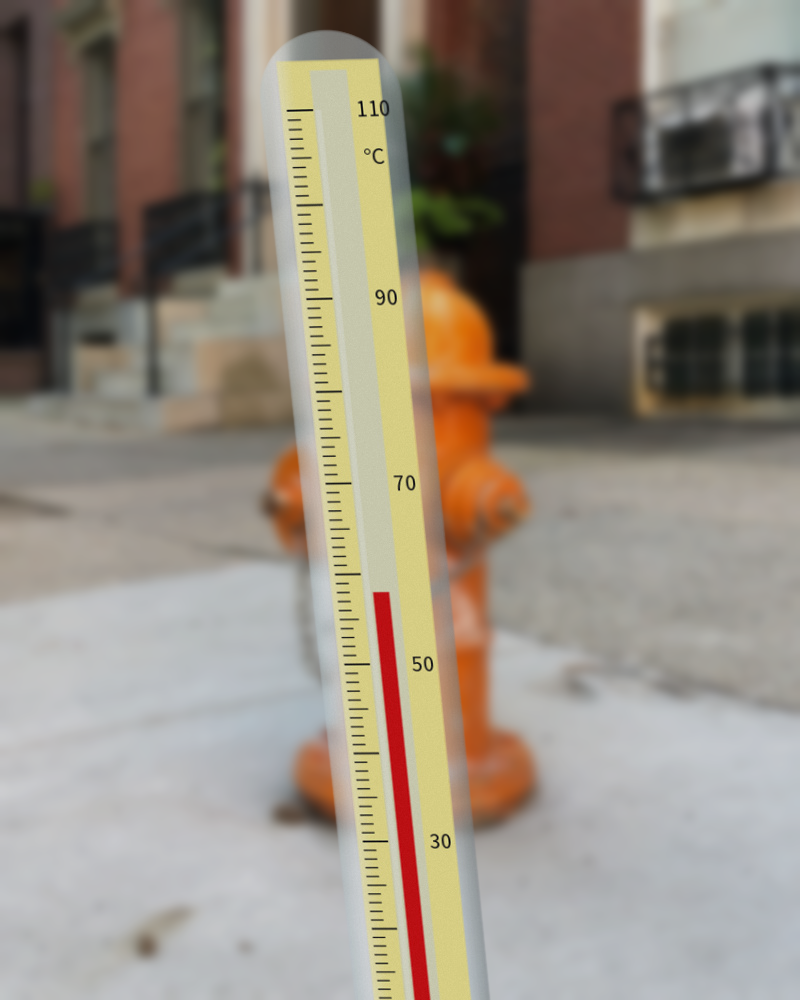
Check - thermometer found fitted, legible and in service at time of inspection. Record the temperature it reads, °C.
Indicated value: 58 °C
